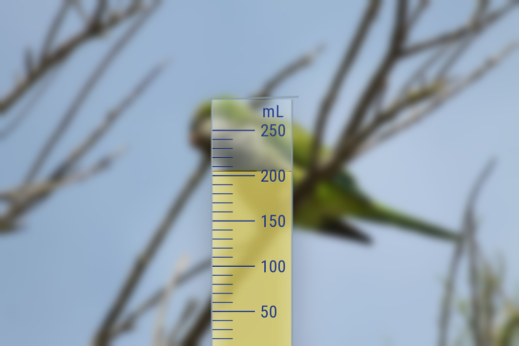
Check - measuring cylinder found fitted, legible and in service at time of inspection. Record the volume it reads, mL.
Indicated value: 205 mL
